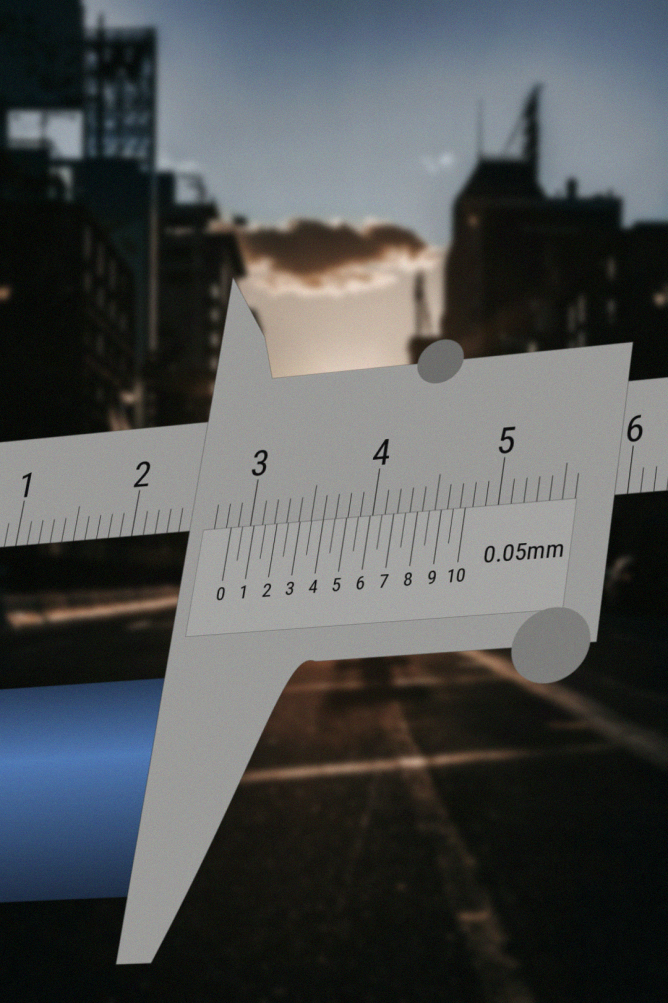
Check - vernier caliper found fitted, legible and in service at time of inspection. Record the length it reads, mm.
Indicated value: 28.4 mm
